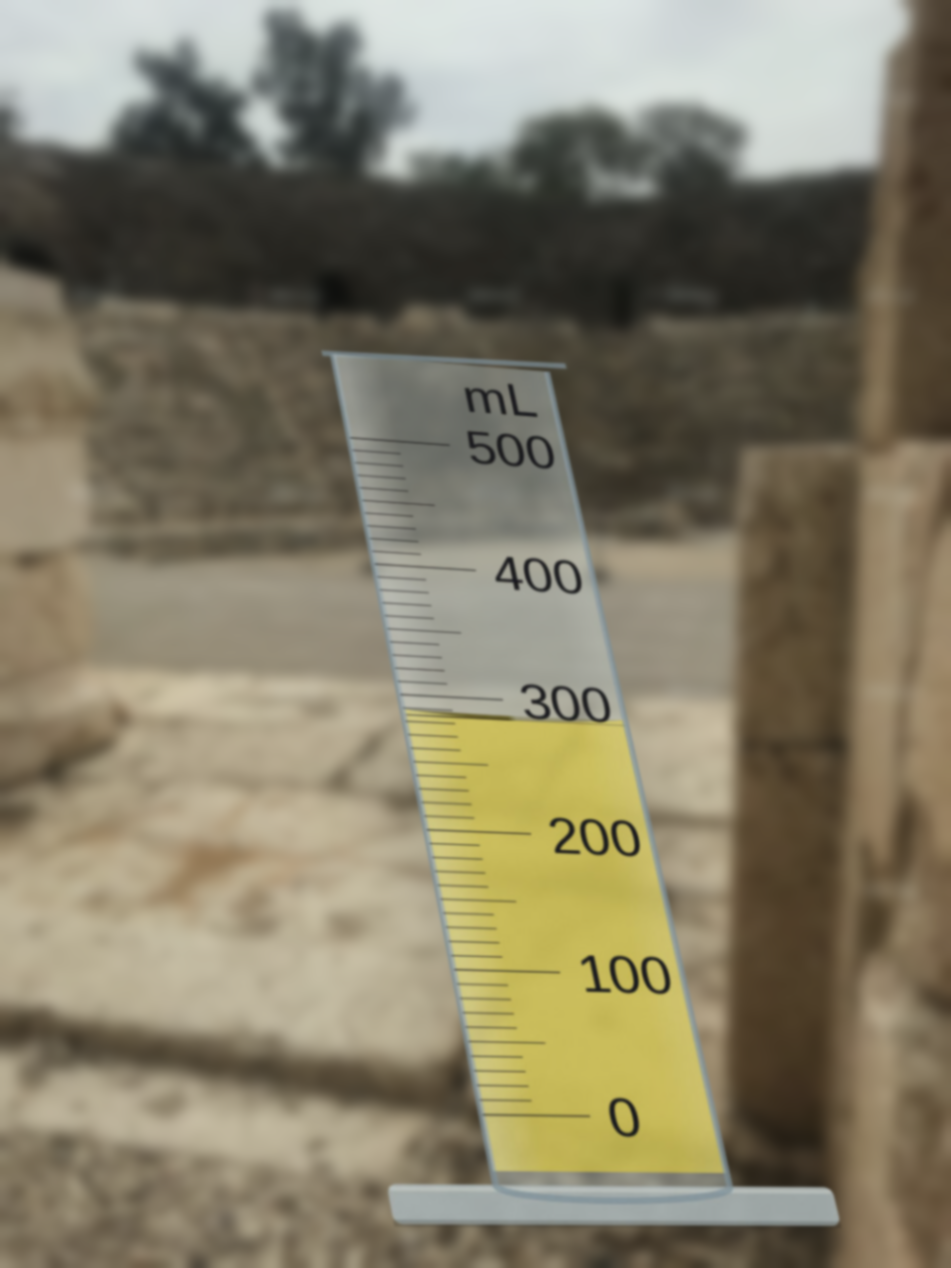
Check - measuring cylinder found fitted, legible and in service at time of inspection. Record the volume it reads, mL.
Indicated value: 285 mL
